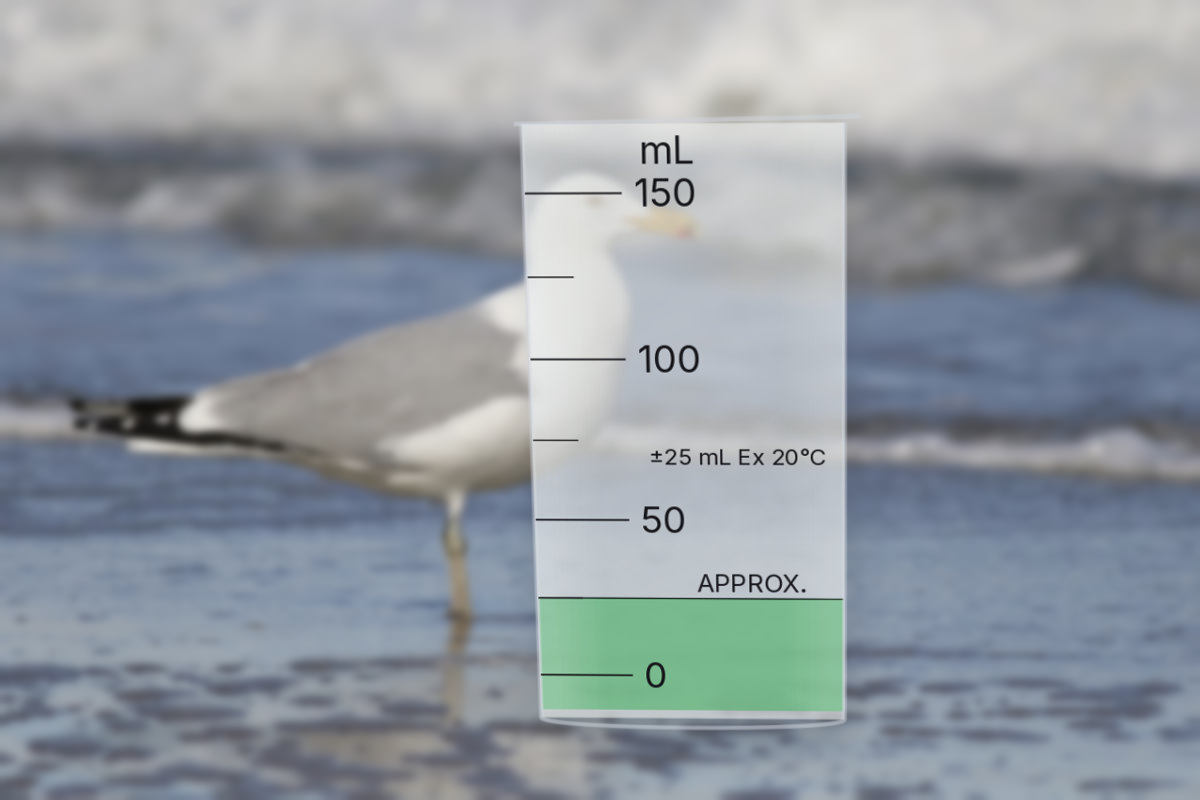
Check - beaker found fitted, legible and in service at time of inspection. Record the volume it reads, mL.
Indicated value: 25 mL
